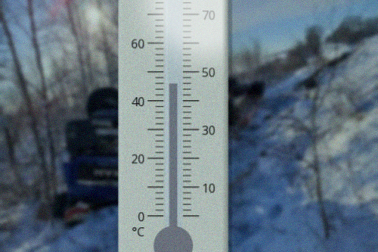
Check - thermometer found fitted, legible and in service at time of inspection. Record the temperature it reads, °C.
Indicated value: 46 °C
